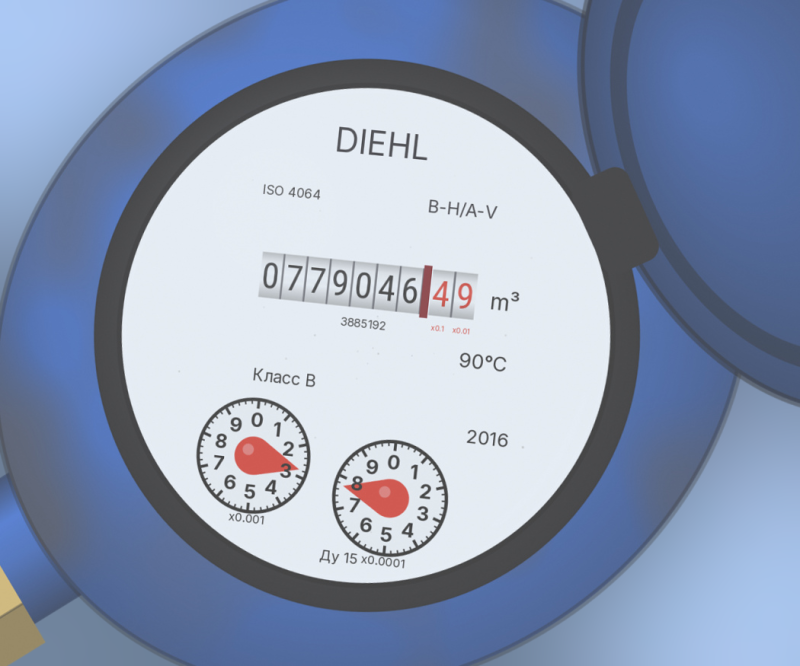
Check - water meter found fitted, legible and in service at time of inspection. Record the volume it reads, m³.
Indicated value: 779046.4927 m³
